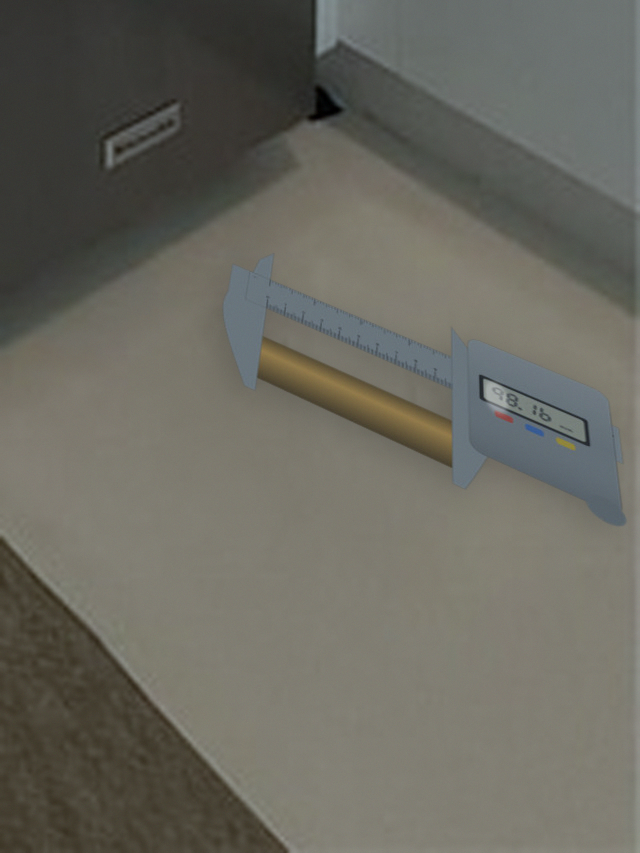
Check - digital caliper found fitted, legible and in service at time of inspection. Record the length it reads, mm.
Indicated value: 98.16 mm
